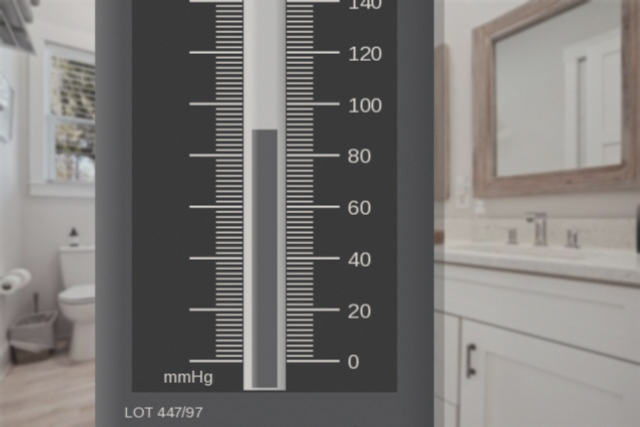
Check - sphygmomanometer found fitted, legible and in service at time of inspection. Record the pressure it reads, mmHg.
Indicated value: 90 mmHg
